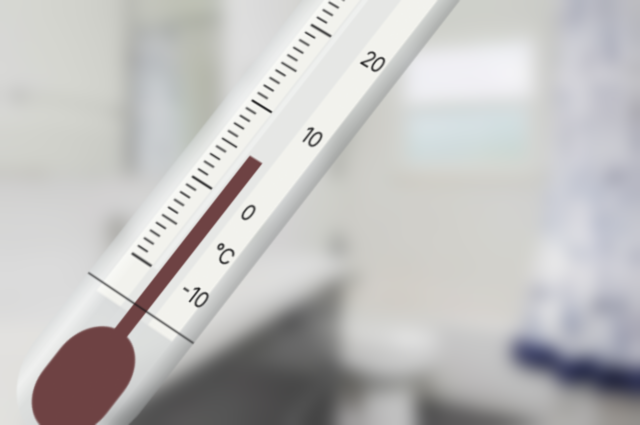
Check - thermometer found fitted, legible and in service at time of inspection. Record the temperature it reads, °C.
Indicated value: 5 °C
